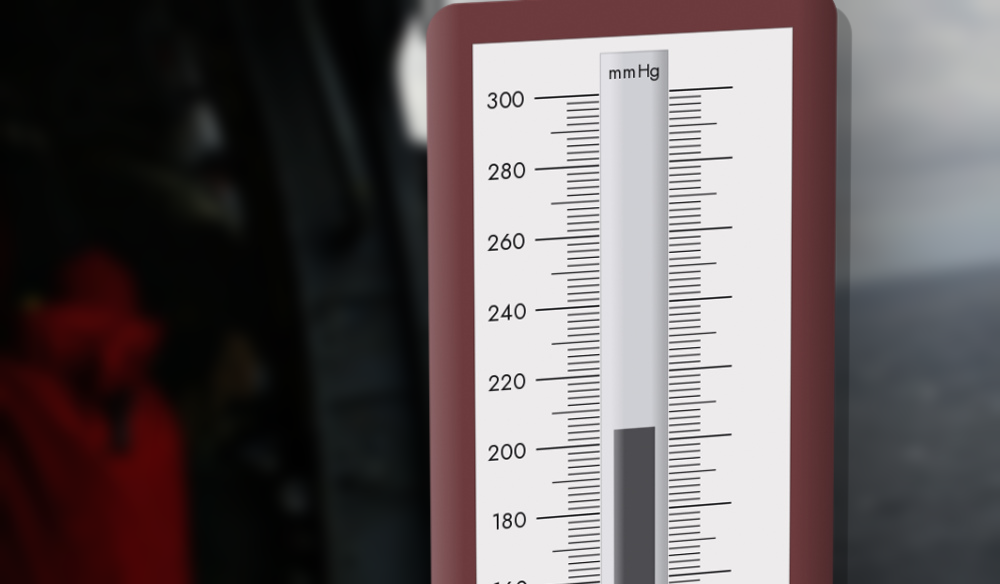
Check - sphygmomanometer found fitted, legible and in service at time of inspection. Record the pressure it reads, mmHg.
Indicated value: 204 mmHg
